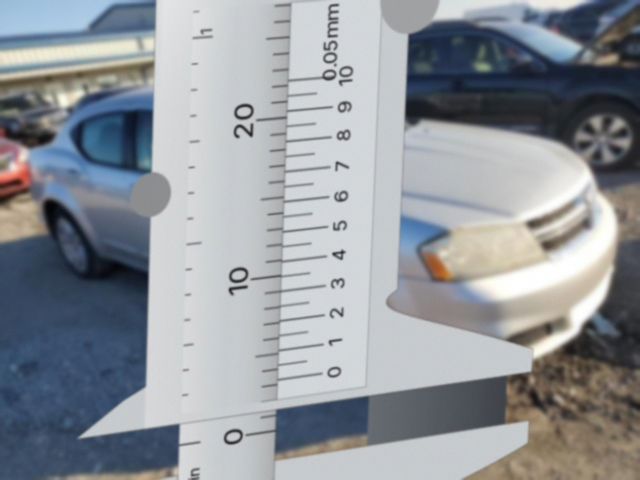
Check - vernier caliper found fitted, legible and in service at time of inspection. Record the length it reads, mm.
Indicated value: 3.3 mm
